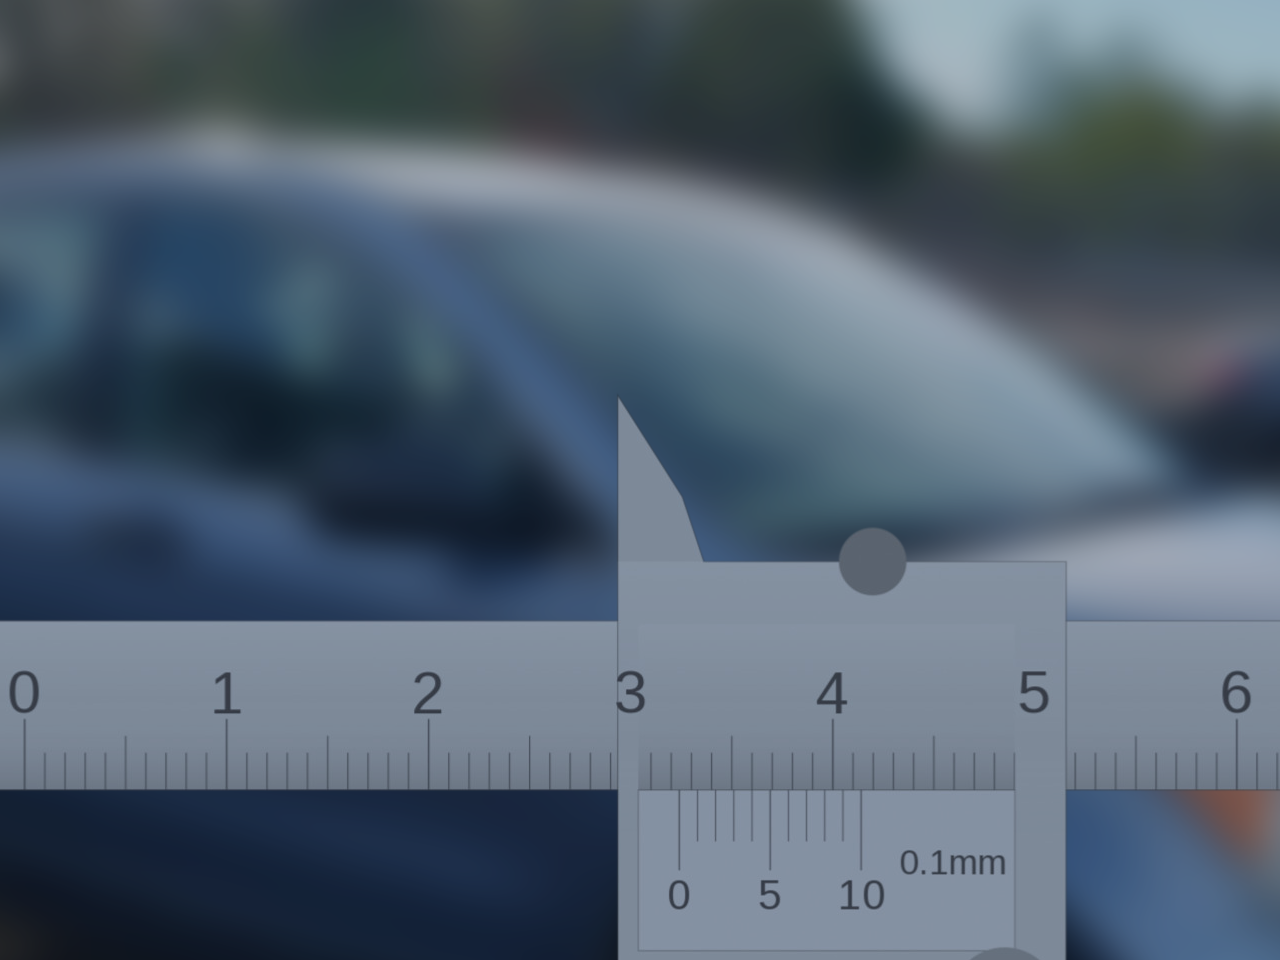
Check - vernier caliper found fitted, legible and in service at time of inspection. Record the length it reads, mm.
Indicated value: 32.4 mm
